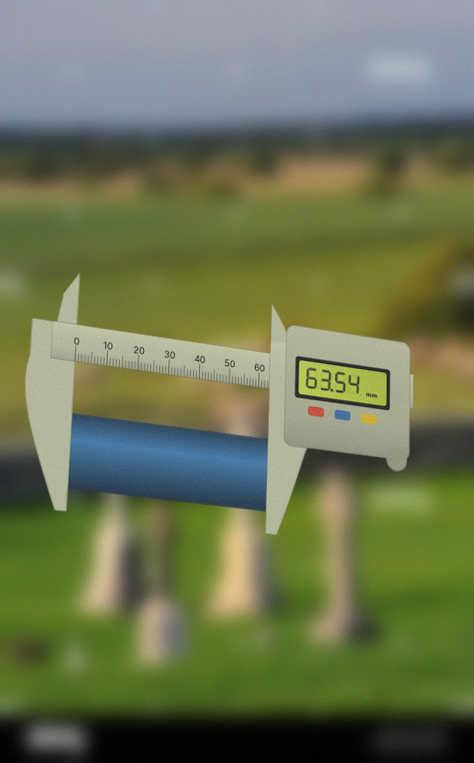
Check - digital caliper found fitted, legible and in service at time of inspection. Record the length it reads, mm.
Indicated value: 63.54 mm
